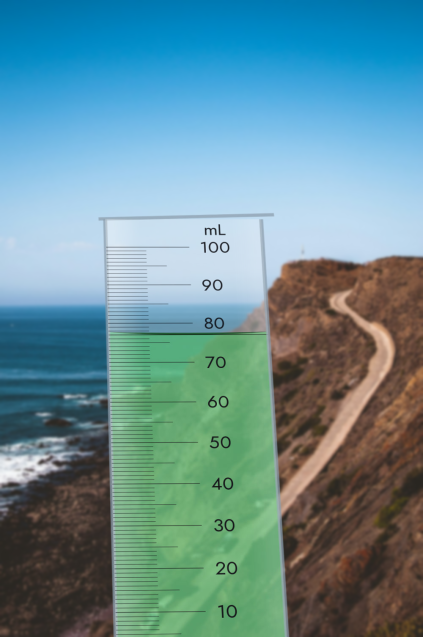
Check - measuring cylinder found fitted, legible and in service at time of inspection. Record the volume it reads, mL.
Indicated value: 77 mL
